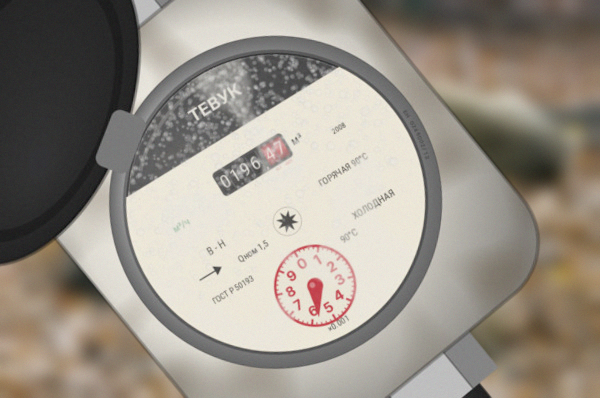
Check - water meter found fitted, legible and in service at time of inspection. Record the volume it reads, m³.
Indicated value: 196.475 m³
